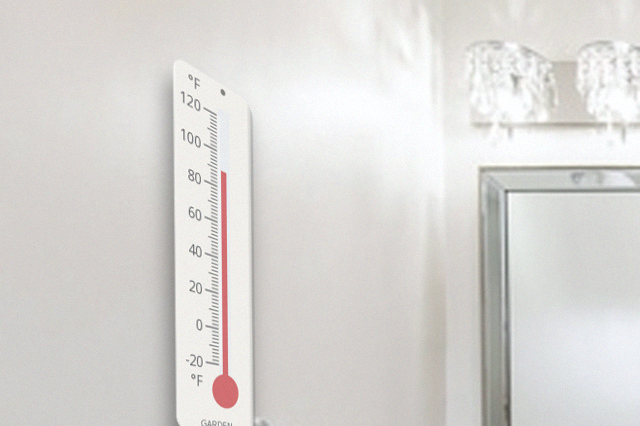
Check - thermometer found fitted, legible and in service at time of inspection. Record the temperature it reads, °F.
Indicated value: 90 °F
